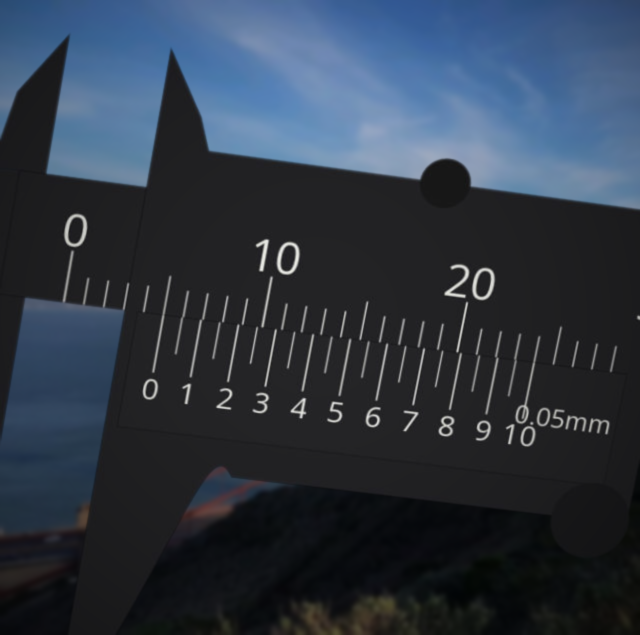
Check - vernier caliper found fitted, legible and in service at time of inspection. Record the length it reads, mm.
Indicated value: 5.0 mm
